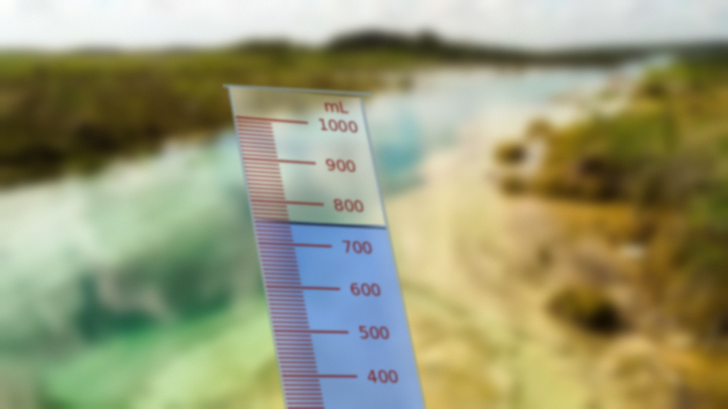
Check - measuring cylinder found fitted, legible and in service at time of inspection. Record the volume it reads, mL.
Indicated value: 750 mL
